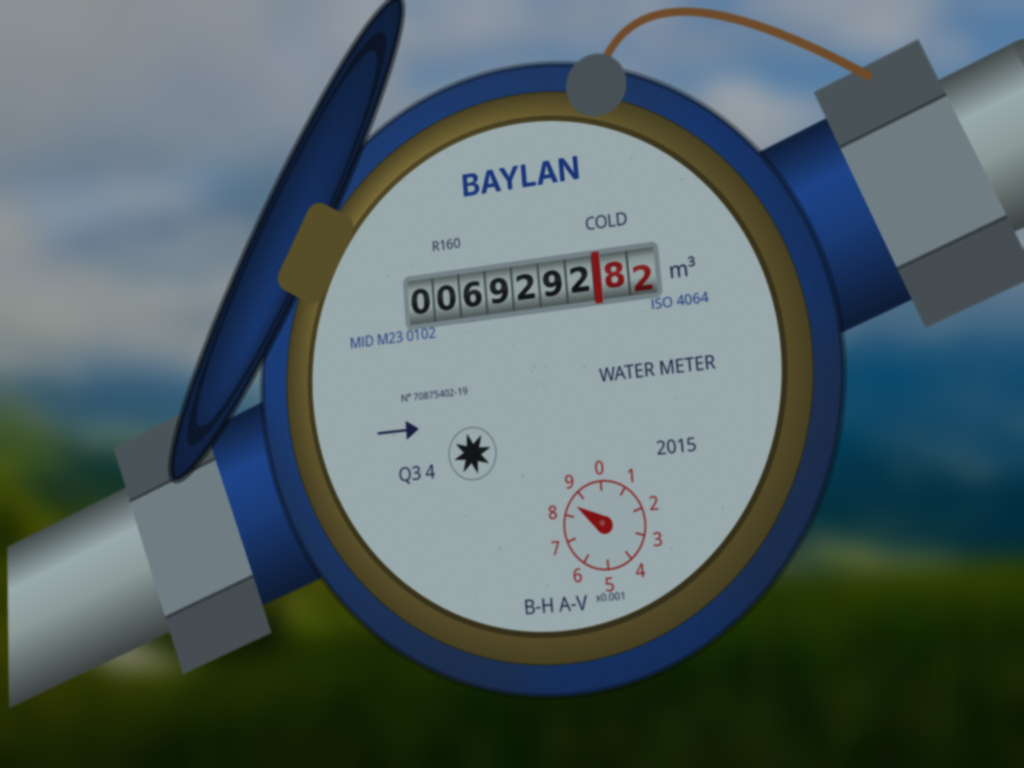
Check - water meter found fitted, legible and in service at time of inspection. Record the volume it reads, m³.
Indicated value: 69292.818 m³
